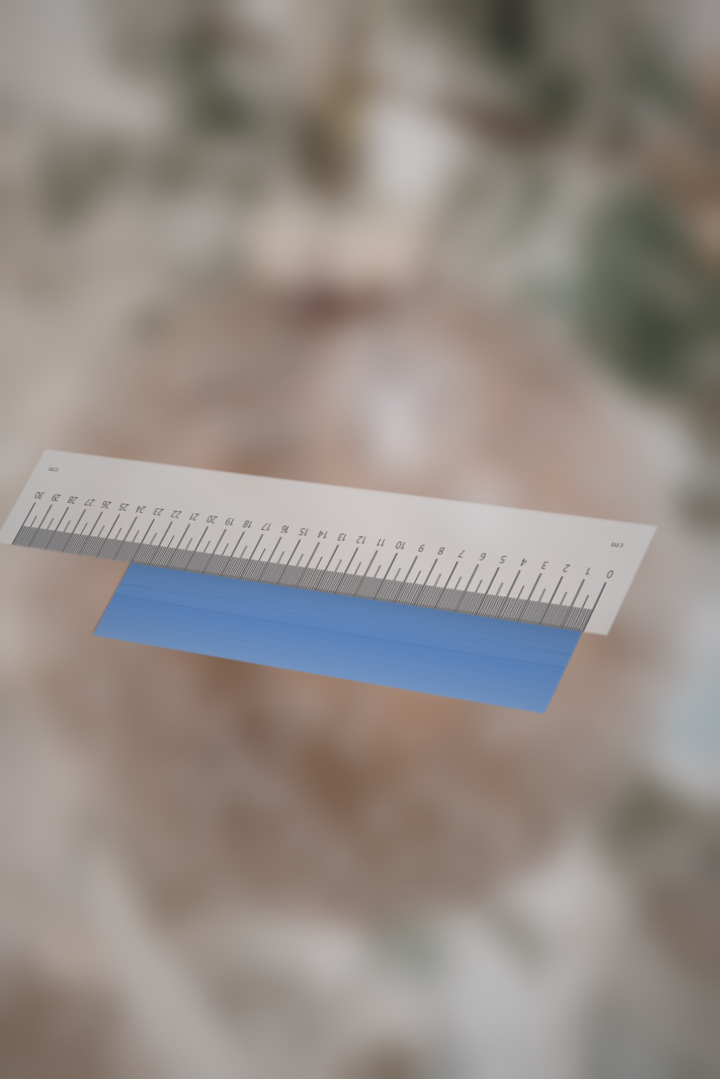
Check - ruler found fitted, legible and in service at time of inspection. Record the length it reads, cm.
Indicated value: 23 cm
